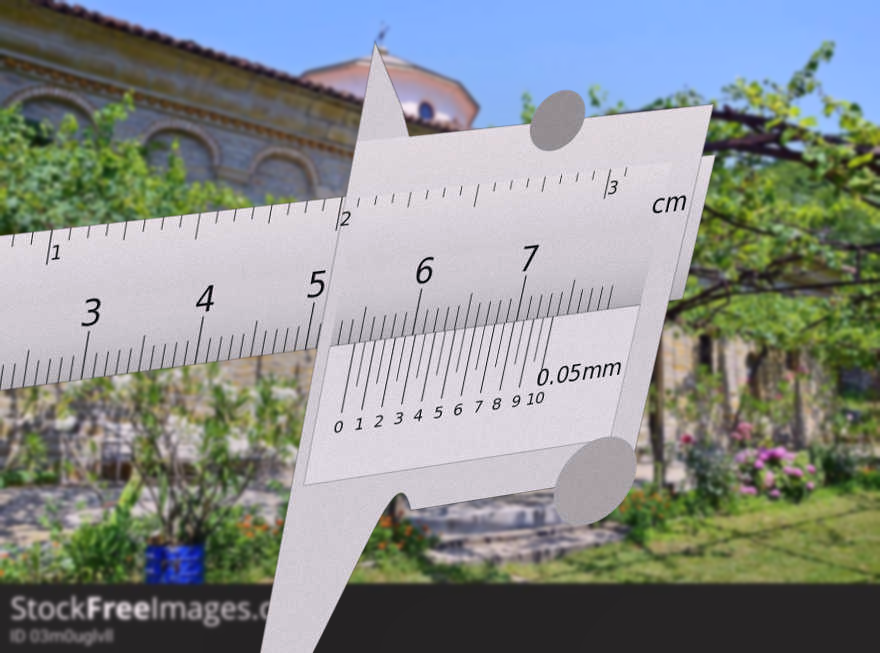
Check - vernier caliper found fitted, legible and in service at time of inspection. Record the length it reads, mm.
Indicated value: 54.6 mm
